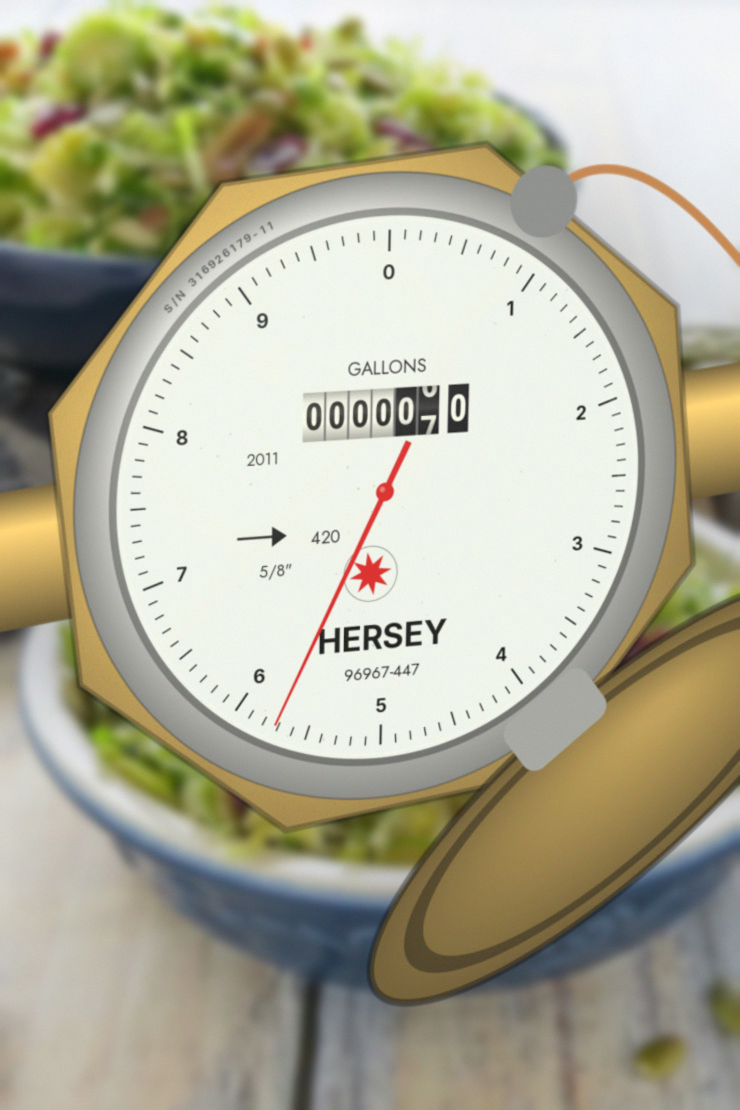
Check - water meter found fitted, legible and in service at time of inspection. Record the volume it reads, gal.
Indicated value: 65.7 gal
